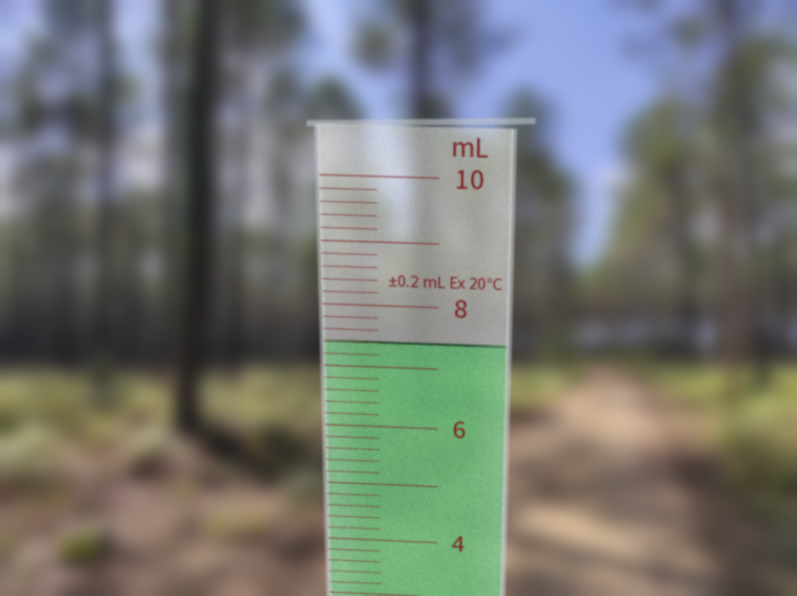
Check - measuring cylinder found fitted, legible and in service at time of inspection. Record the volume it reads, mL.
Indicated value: 7.4 mL
